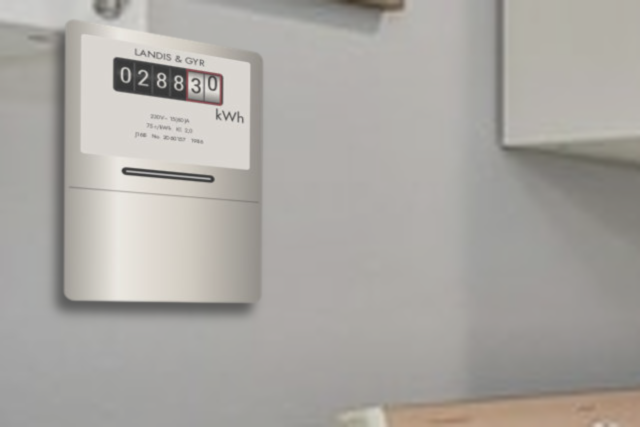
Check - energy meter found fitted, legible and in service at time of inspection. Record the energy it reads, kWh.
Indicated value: 288.30 kWh
